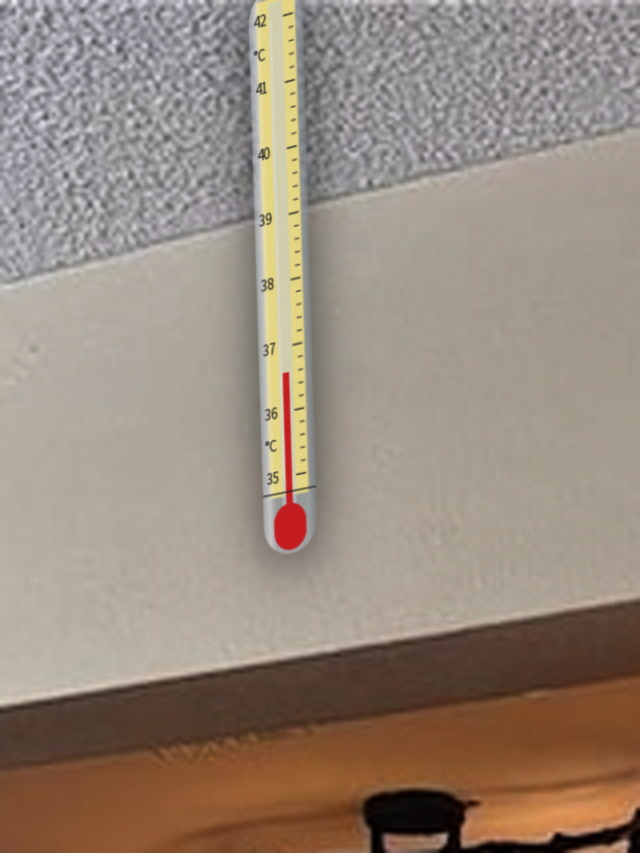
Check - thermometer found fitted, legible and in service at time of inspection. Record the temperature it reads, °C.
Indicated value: 36.6 °C
